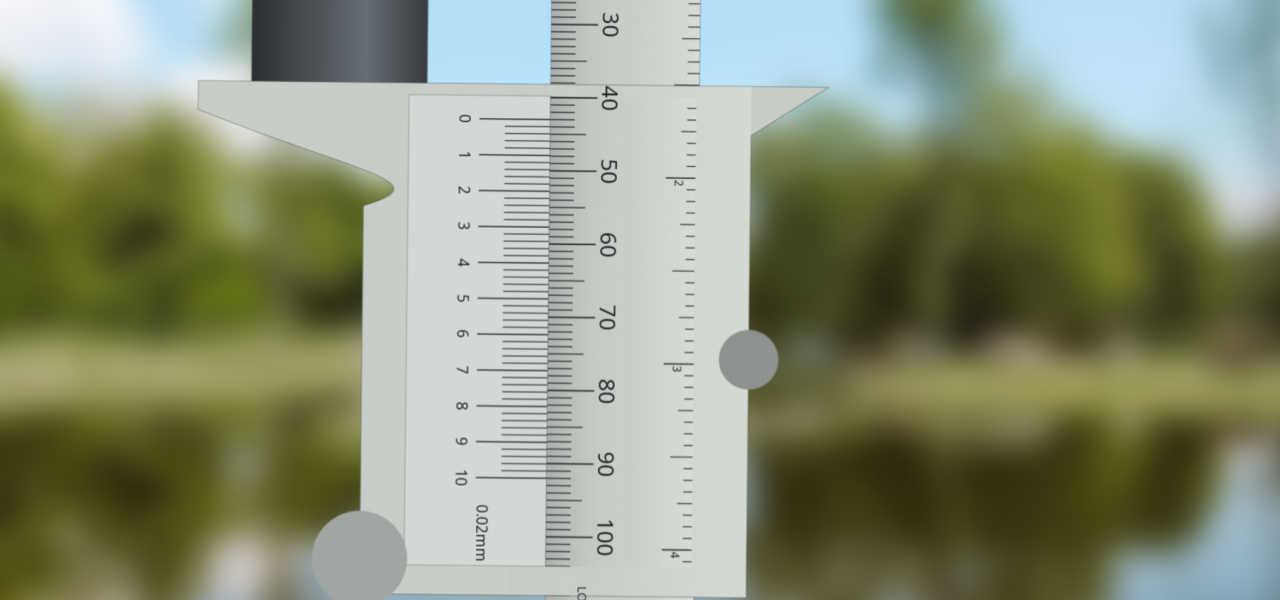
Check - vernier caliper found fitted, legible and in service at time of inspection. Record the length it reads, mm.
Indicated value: 43.0 mm
